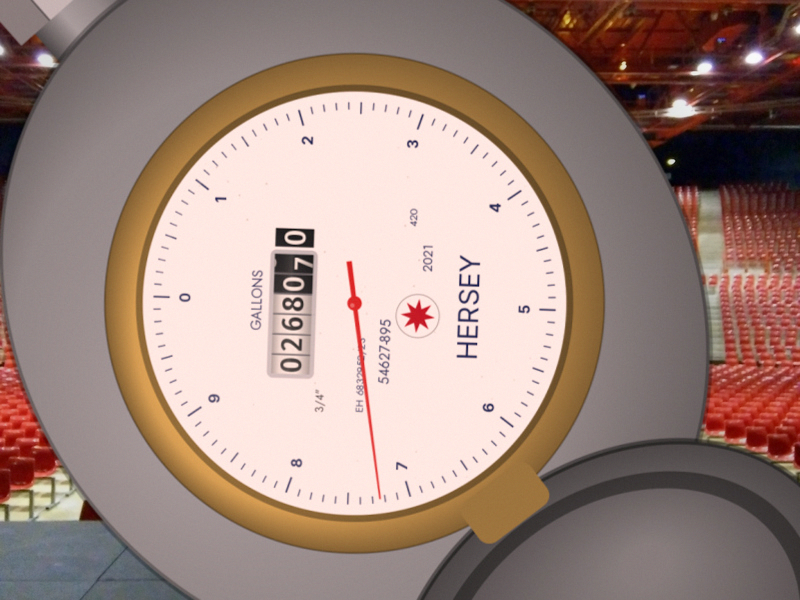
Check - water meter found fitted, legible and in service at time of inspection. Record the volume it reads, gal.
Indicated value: 268067.2 gal
